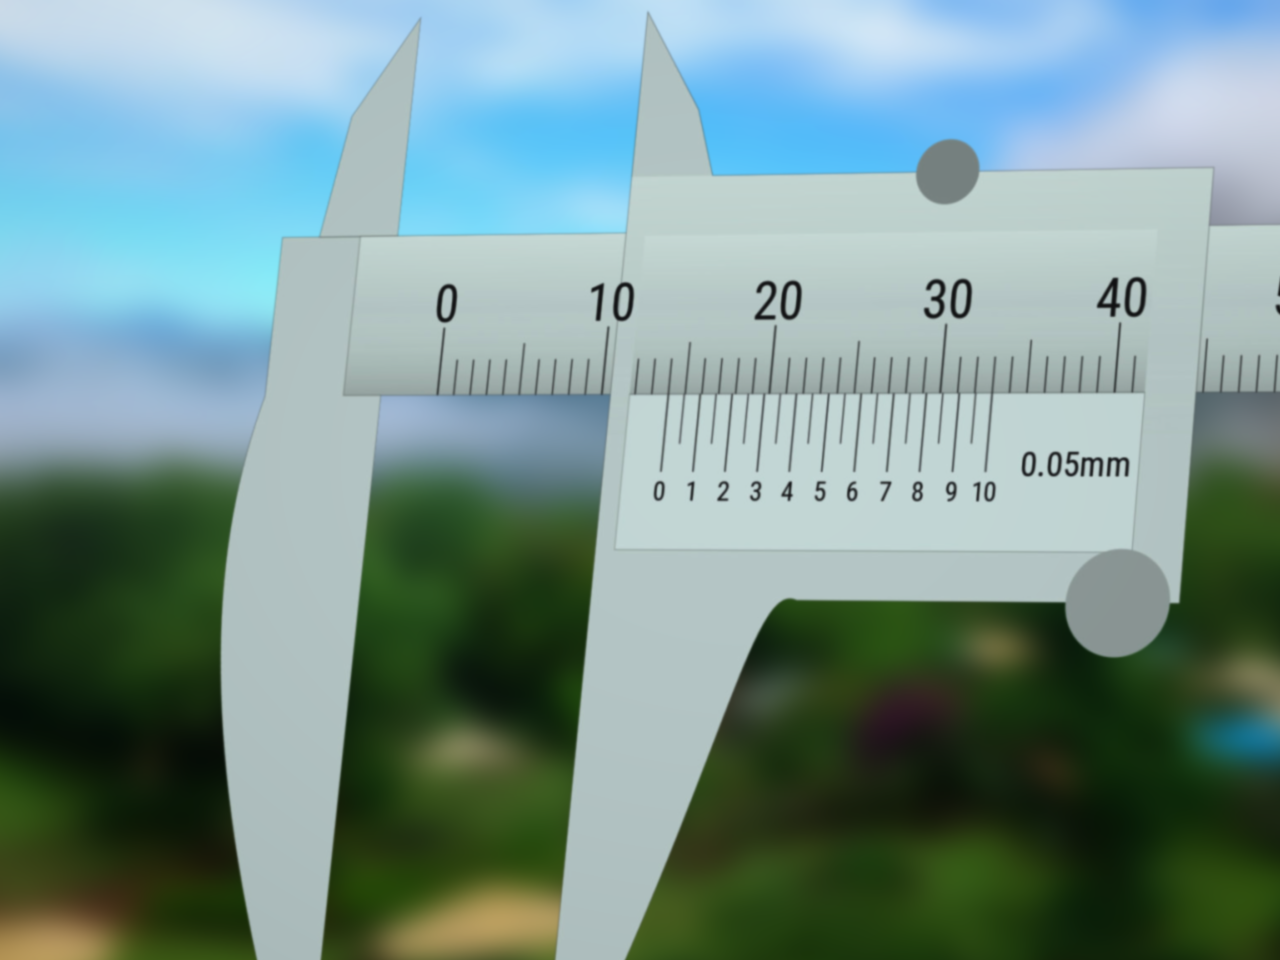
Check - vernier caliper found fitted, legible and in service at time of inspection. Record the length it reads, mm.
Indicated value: 14.0 mm
